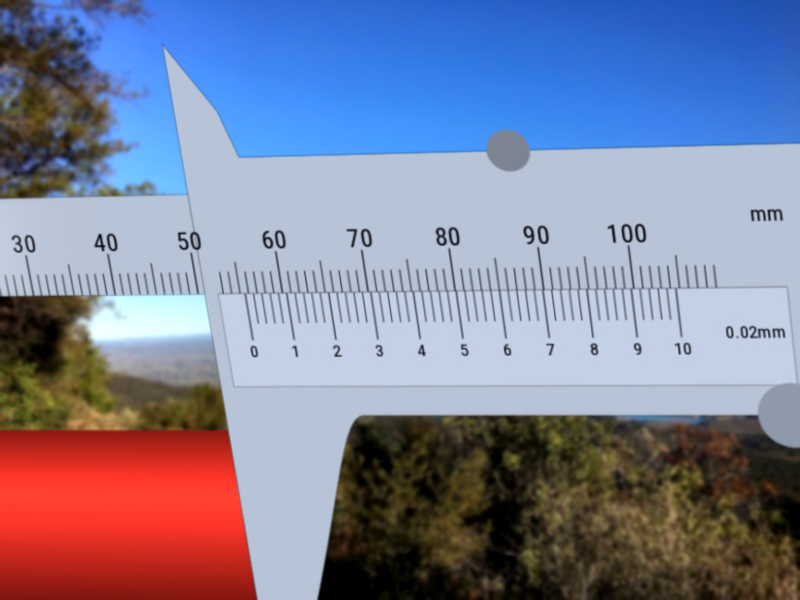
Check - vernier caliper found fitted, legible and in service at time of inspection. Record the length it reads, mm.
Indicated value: 55.6 mm
